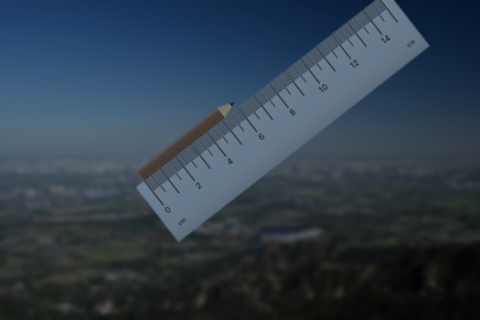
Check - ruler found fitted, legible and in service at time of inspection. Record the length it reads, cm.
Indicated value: 6 cm
